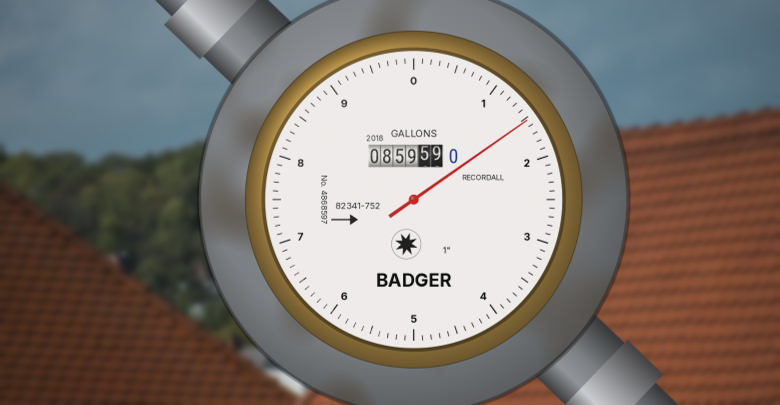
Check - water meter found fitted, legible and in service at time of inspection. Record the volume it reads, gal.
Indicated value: 859591.5 gal
